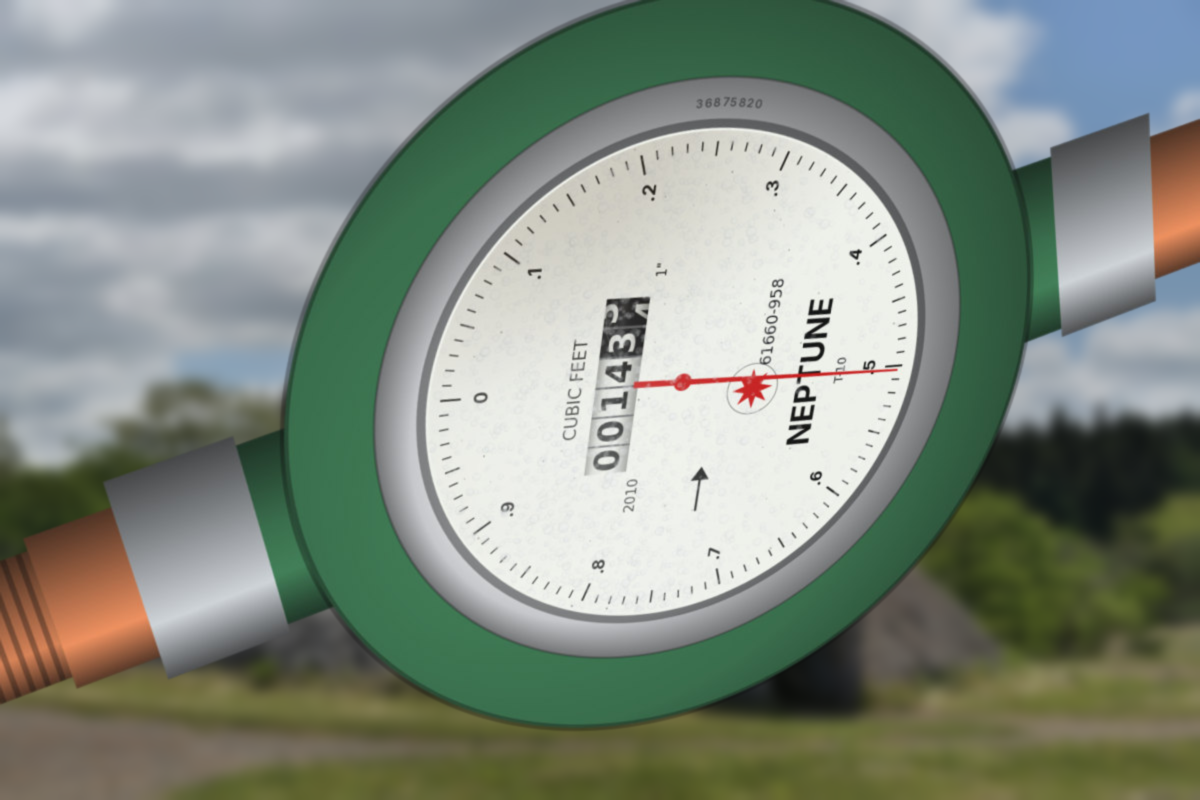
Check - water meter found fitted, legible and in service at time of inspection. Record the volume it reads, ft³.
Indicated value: 1433.50 ft³
